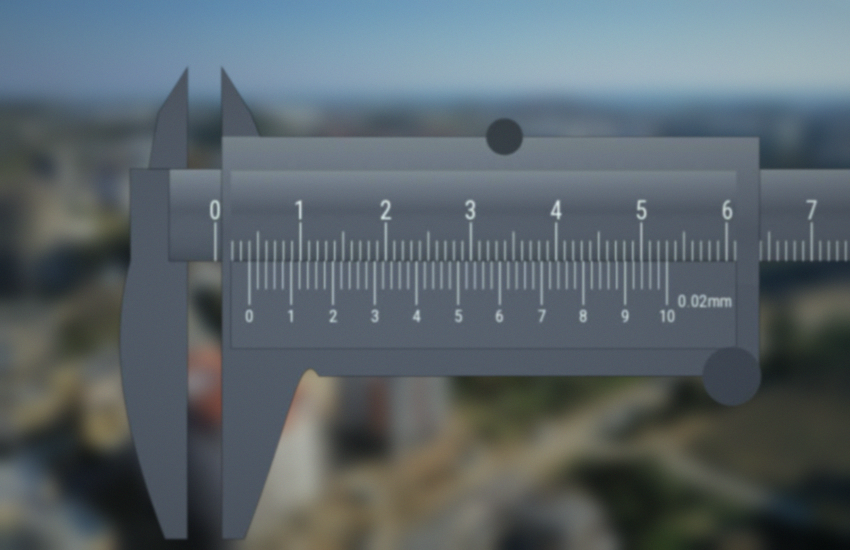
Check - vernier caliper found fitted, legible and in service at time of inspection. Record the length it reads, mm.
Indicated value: 4.0 mm
